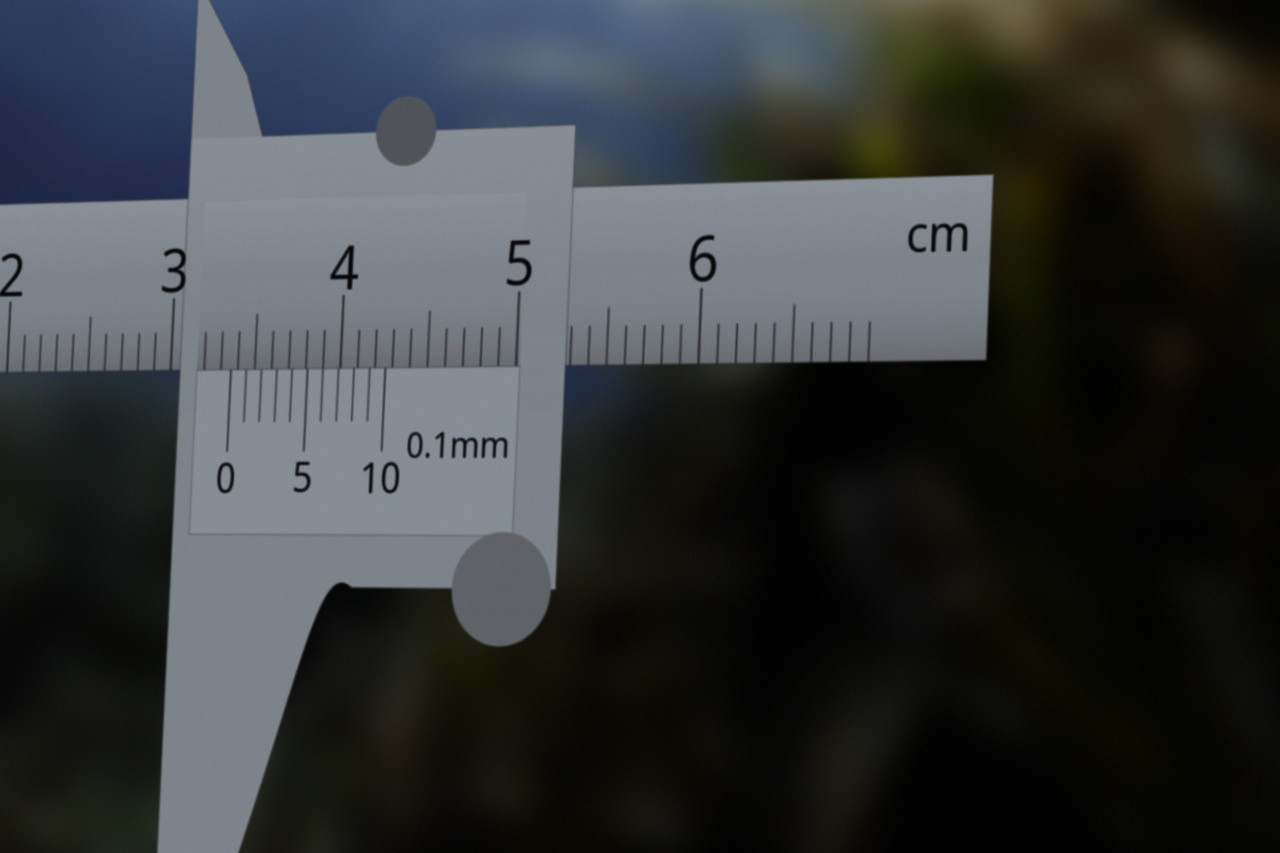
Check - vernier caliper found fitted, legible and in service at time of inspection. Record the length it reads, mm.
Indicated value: 33.6 mm
